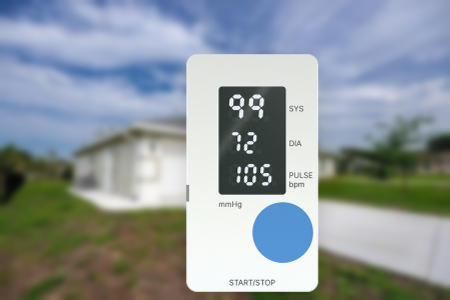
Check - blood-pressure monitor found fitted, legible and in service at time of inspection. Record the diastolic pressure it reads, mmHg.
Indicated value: 72 mmHg
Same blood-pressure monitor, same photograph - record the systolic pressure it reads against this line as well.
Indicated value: 99 mmHg
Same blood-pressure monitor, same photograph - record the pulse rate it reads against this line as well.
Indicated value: 105 bpm
